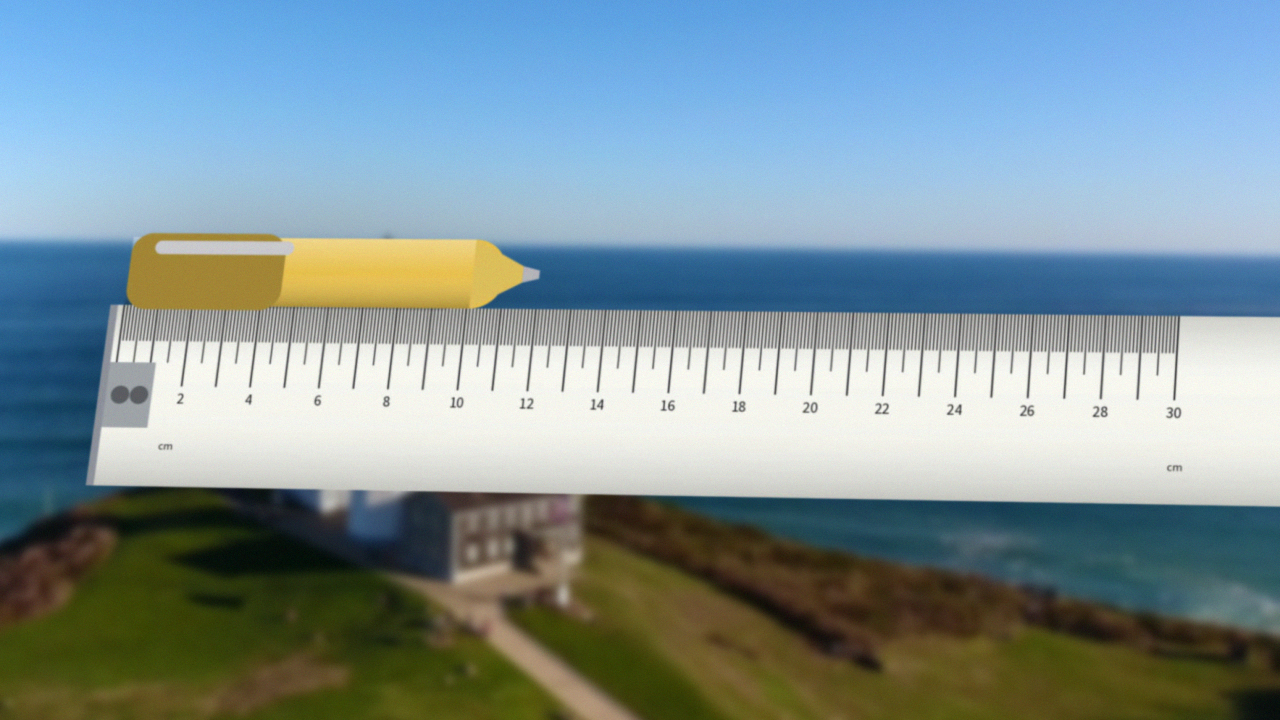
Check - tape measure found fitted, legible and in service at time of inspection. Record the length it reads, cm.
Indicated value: 12 cm
